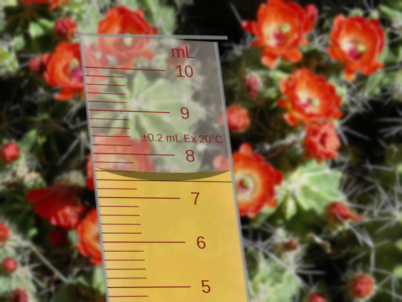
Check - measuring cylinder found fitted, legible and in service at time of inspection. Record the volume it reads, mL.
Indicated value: 7.4 mL
